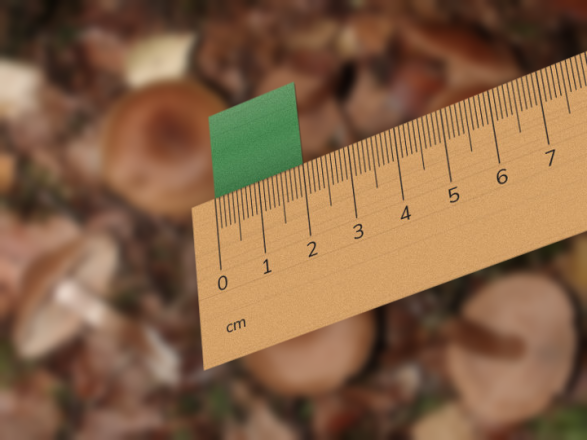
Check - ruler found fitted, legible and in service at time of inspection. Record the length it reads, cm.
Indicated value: 2 cm
